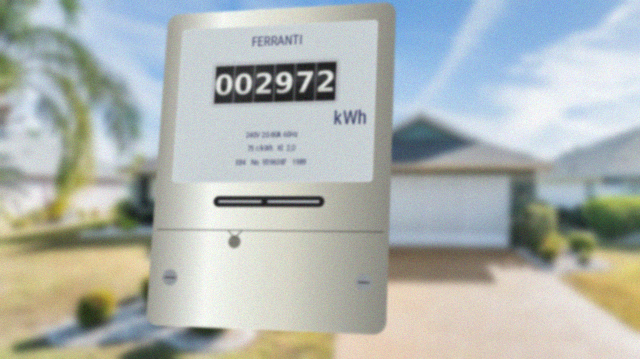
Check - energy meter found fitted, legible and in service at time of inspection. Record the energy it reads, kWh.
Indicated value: 2972 kWh
